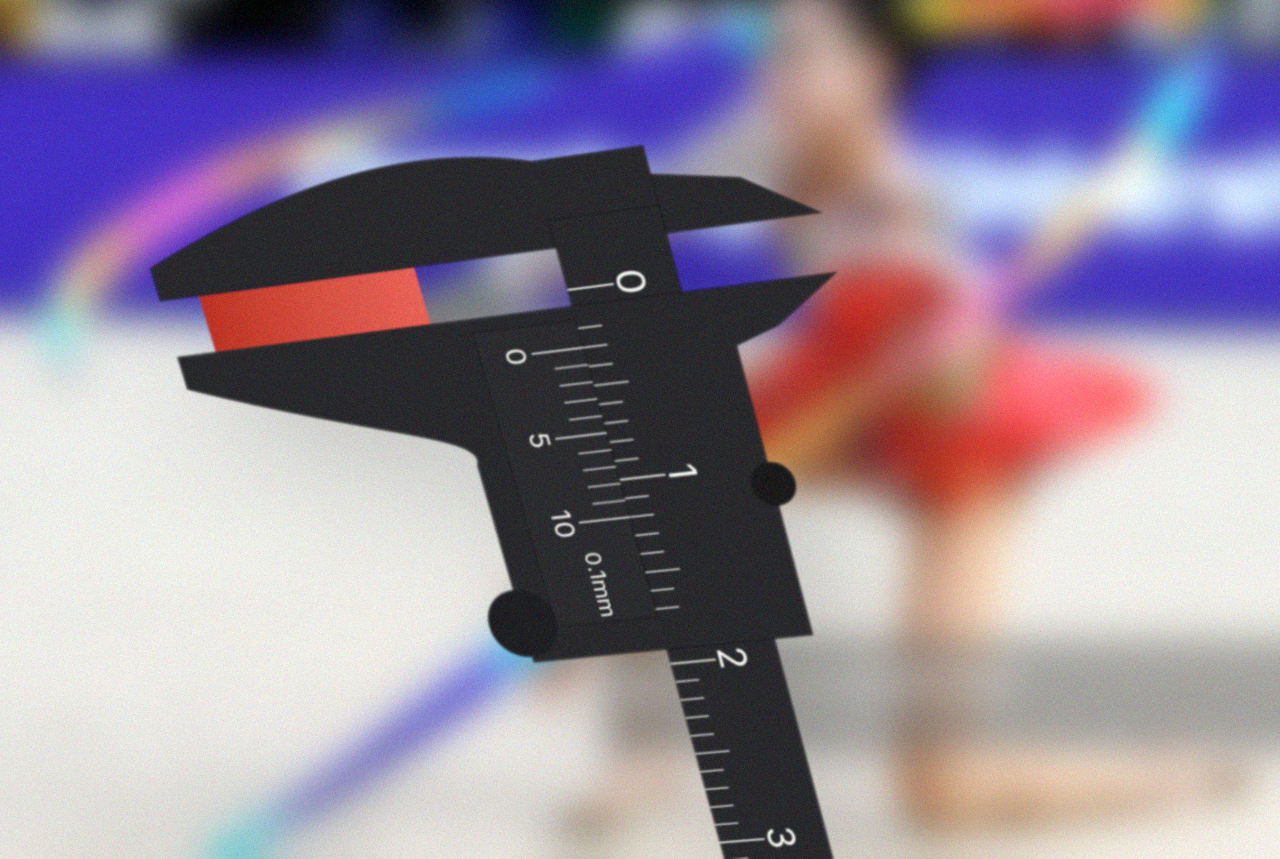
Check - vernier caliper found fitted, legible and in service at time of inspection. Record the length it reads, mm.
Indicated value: 3.0 mm
